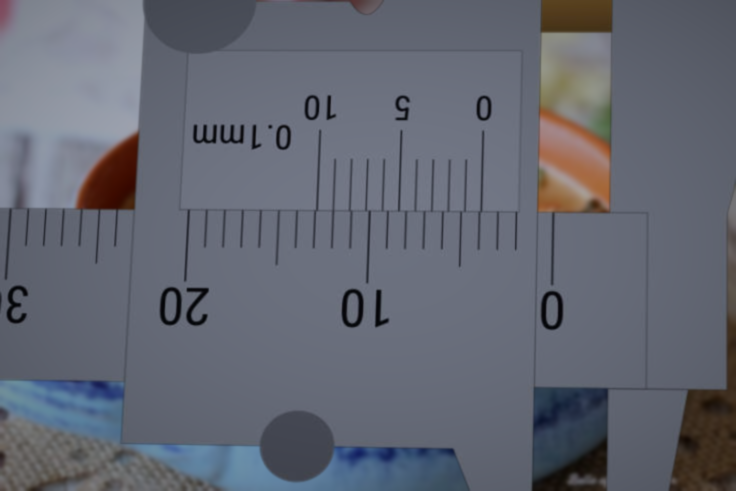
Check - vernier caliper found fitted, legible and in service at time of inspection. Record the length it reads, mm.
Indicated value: 3.9 mm
